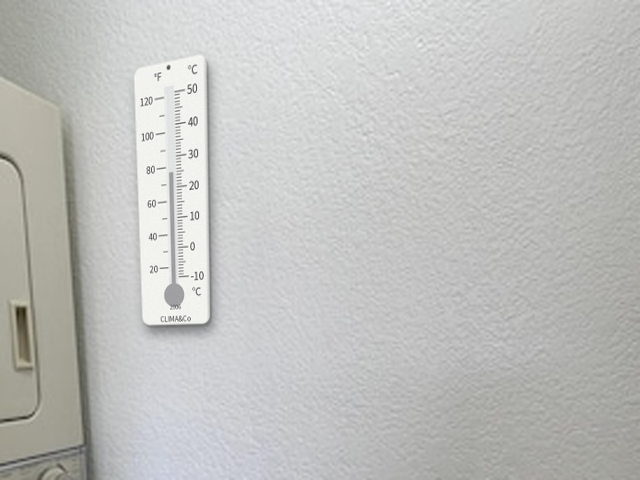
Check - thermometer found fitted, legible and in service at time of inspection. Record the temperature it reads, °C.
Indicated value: 25 °C
